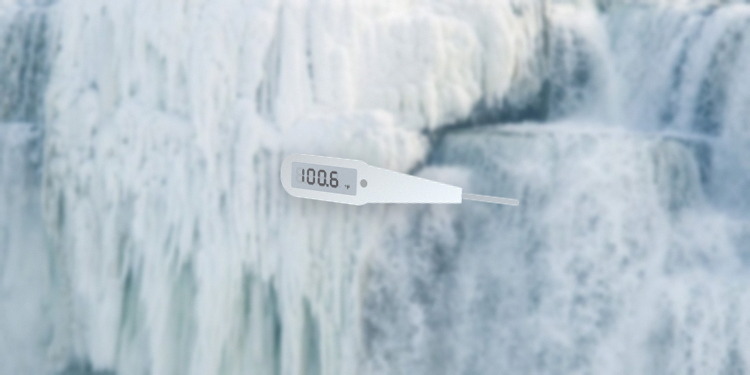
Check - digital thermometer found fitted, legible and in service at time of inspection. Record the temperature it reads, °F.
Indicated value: 100.6 °F
